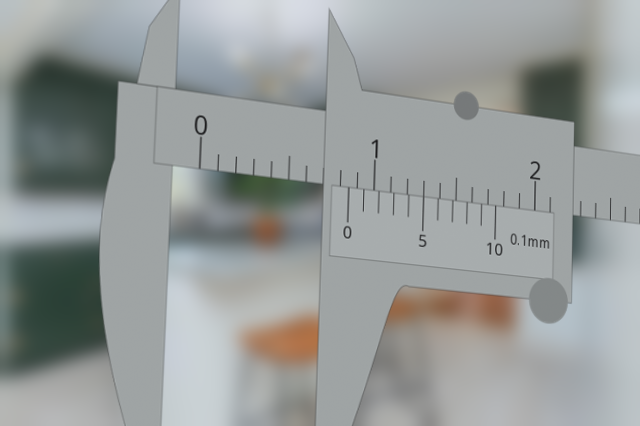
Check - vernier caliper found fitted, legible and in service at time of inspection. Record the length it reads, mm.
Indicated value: 8.5 mm
